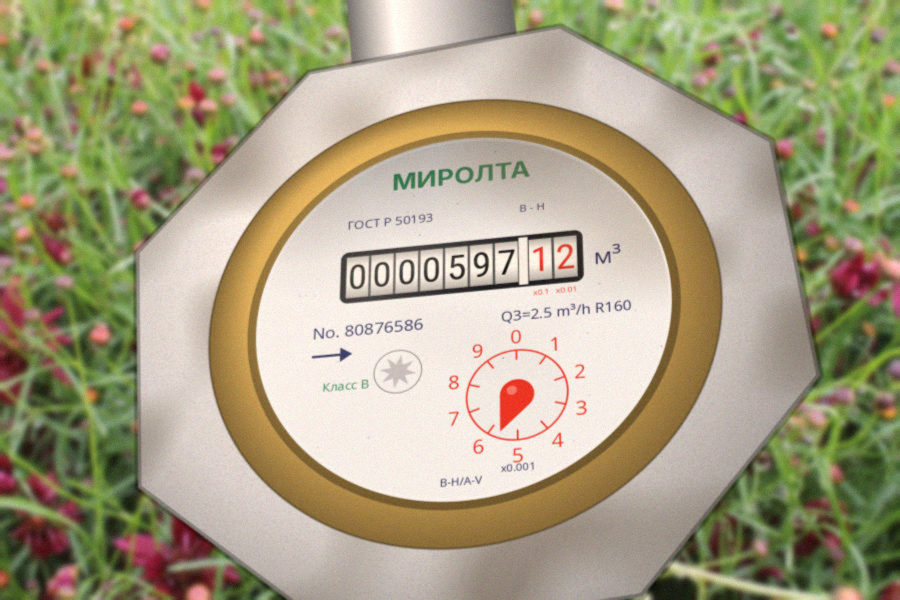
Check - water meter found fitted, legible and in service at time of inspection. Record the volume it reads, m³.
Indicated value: 597.125 m³
